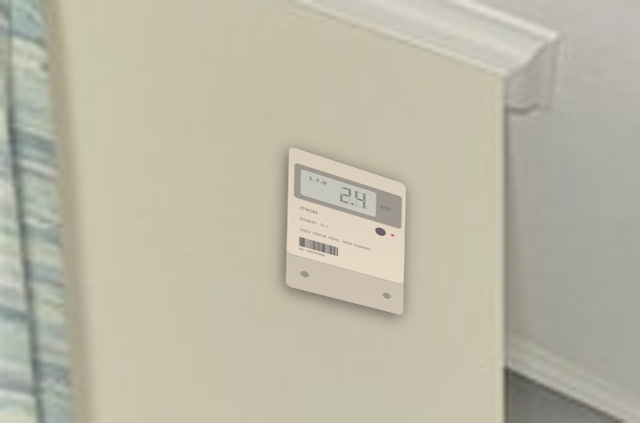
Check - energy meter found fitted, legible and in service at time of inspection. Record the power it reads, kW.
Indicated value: 2.4 kW
